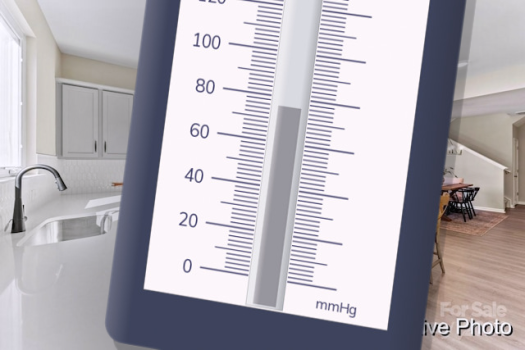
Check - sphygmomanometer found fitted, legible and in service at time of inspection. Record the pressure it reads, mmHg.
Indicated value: 76 mmHg
